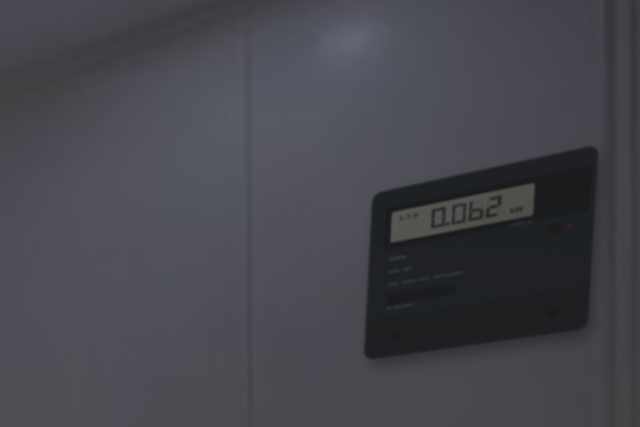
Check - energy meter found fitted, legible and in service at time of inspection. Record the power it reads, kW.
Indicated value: 0.062 kW
